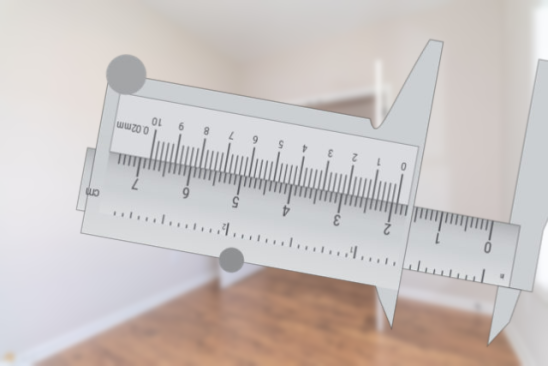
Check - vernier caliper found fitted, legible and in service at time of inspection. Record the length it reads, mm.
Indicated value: 19.0 mm
